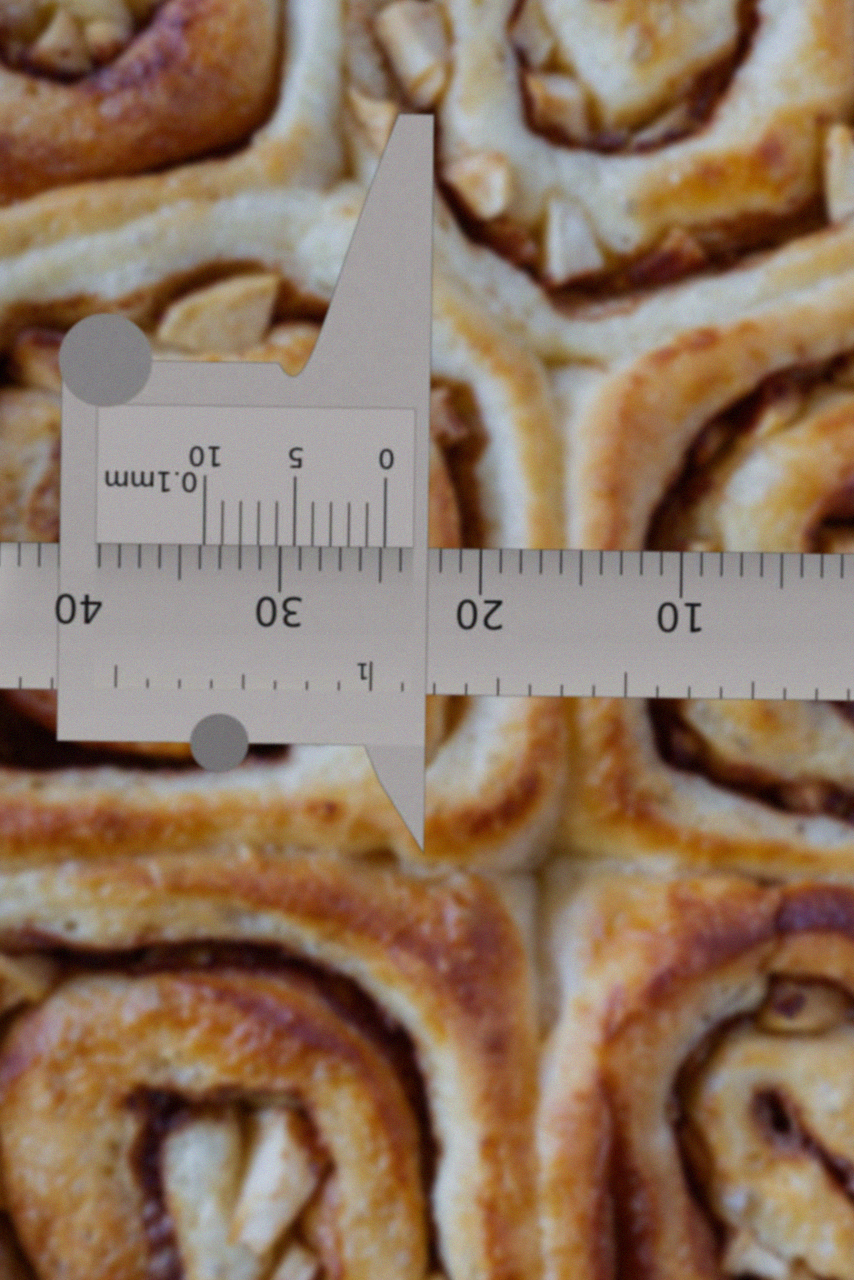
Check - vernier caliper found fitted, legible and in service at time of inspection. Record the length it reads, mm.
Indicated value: 24.8 mm
